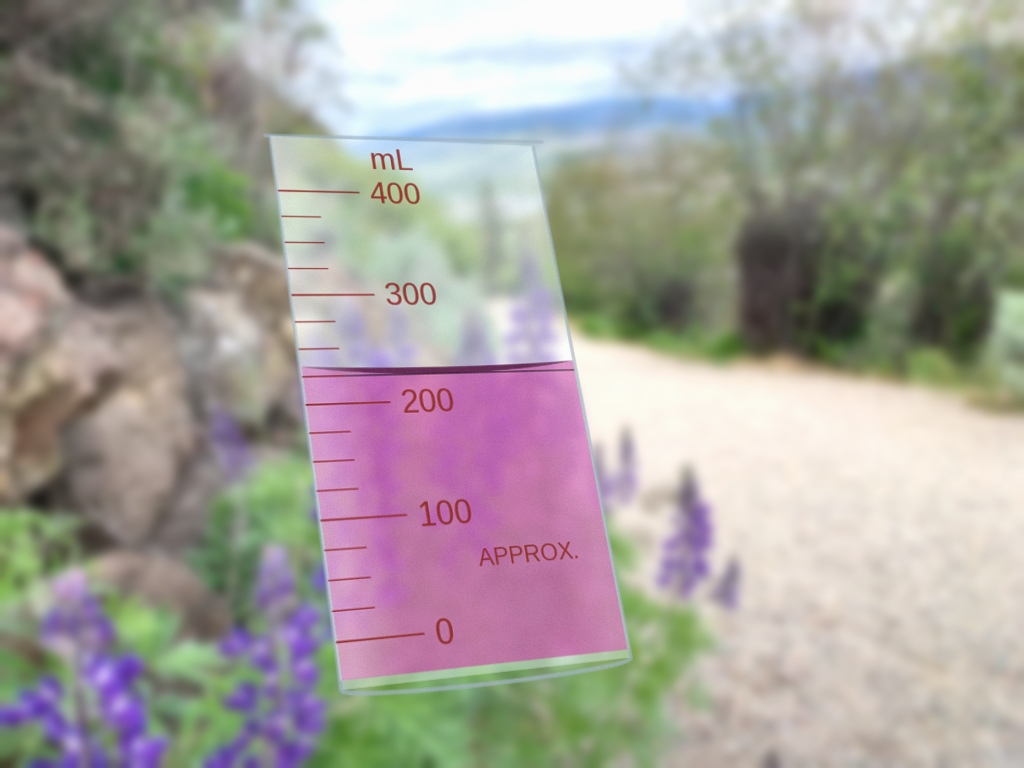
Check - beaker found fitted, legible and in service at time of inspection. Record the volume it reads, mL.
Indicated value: 225 mL
